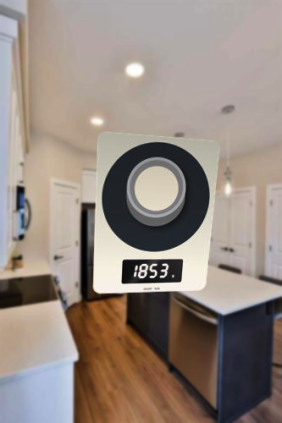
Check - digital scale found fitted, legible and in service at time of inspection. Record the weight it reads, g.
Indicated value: 1853 g
